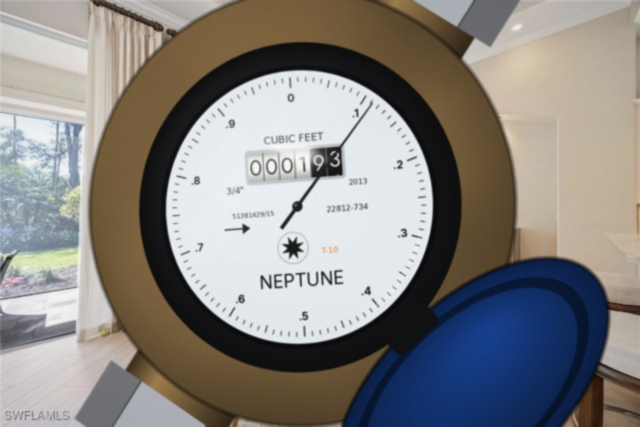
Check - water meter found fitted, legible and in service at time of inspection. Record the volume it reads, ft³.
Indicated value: 193.11 ft³
